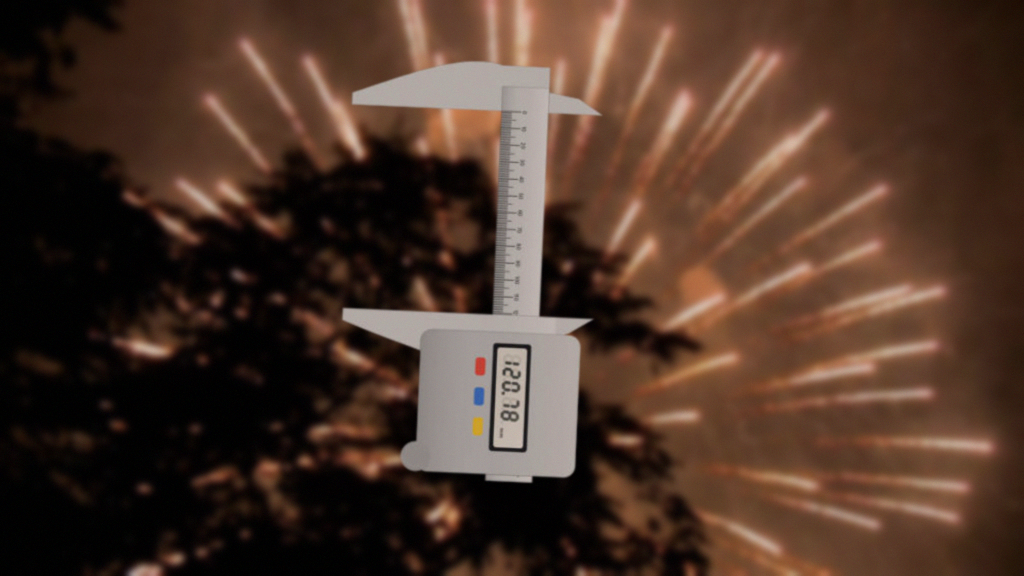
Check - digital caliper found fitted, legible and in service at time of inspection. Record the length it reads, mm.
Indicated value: 120.78 mm
